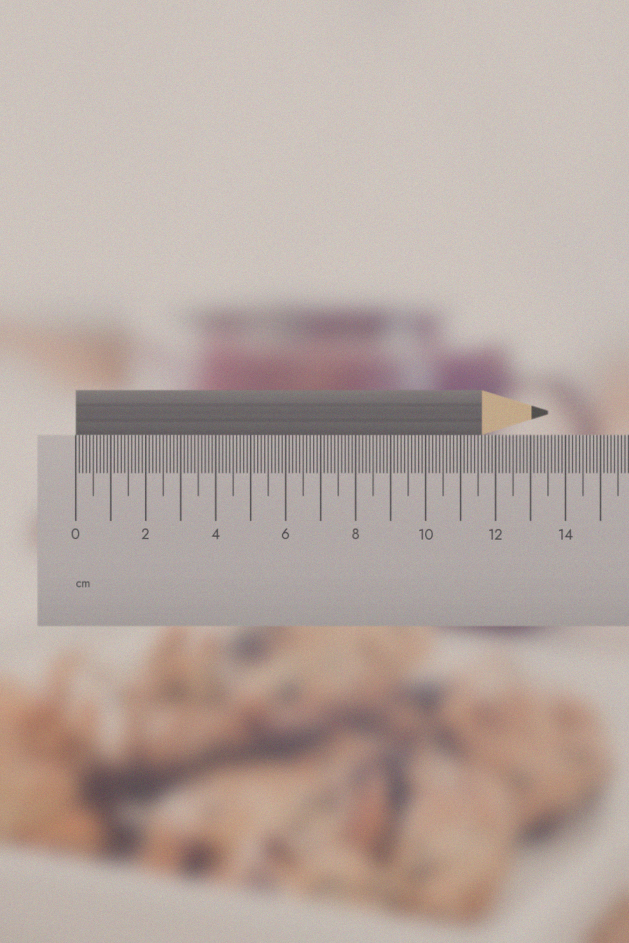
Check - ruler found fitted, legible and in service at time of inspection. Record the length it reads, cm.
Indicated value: 13.5 cm
